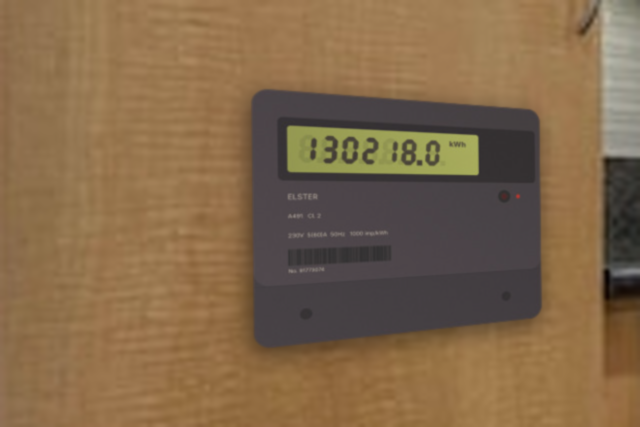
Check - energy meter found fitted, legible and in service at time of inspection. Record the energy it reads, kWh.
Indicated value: 130218.0 kWh
